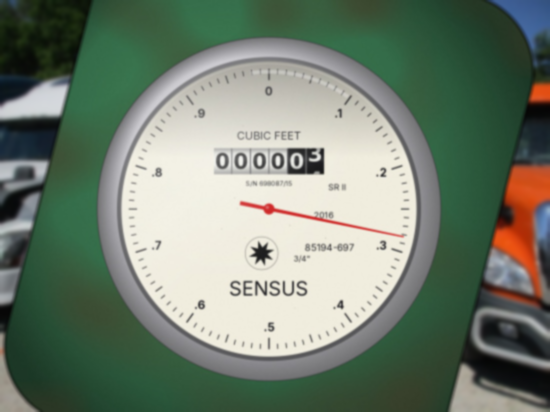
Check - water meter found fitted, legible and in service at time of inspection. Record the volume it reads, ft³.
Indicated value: 3.28 ft³
